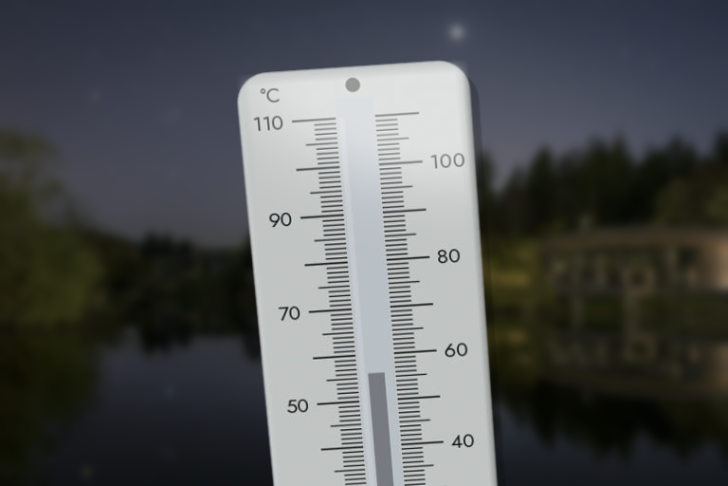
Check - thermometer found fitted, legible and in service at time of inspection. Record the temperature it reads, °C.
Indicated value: 56 °C
